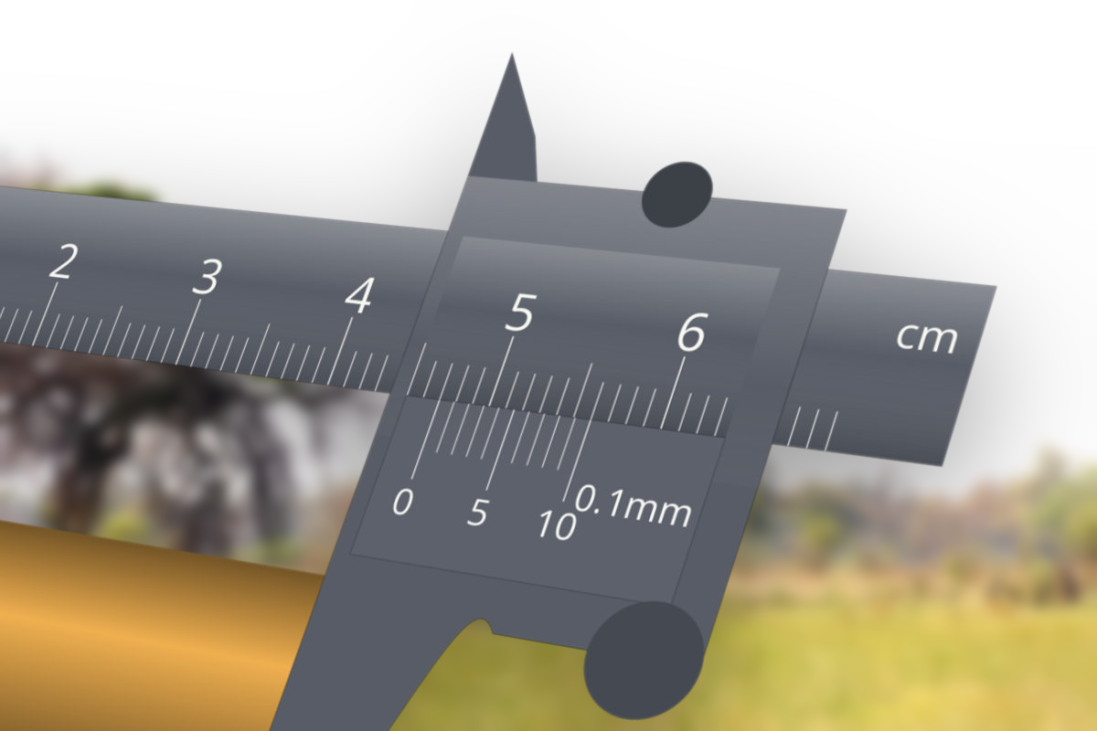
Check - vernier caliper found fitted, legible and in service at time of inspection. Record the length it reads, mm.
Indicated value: 47.0 mm
